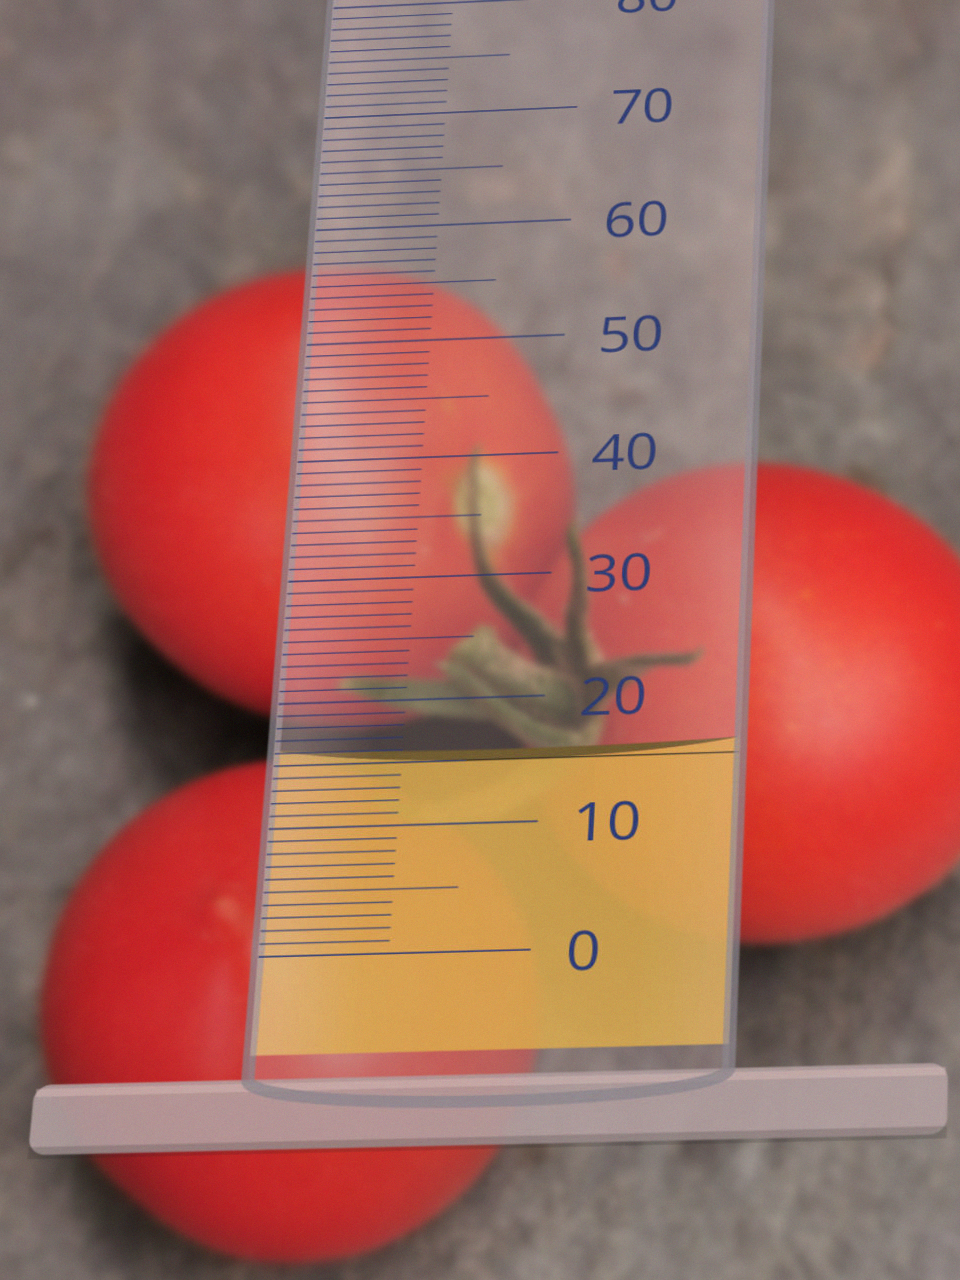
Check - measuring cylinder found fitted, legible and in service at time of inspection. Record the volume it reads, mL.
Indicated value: 15 mL
